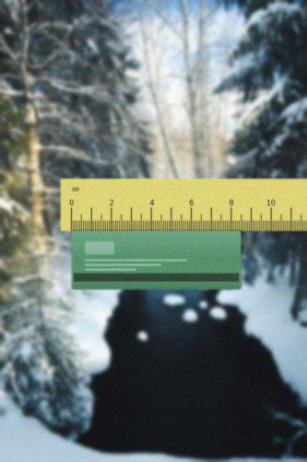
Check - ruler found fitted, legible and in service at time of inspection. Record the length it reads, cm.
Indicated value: 8.5 cm
